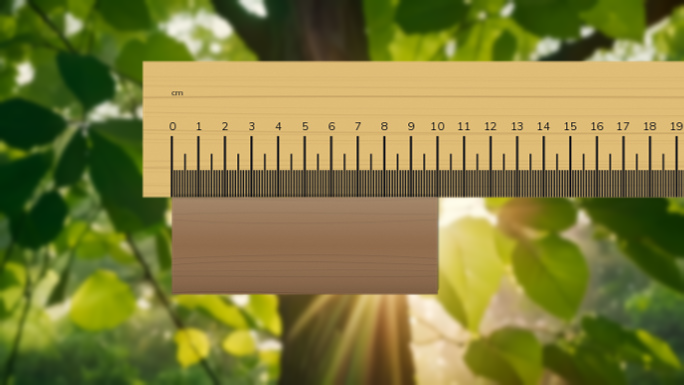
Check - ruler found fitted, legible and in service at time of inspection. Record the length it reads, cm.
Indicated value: 10 cm
